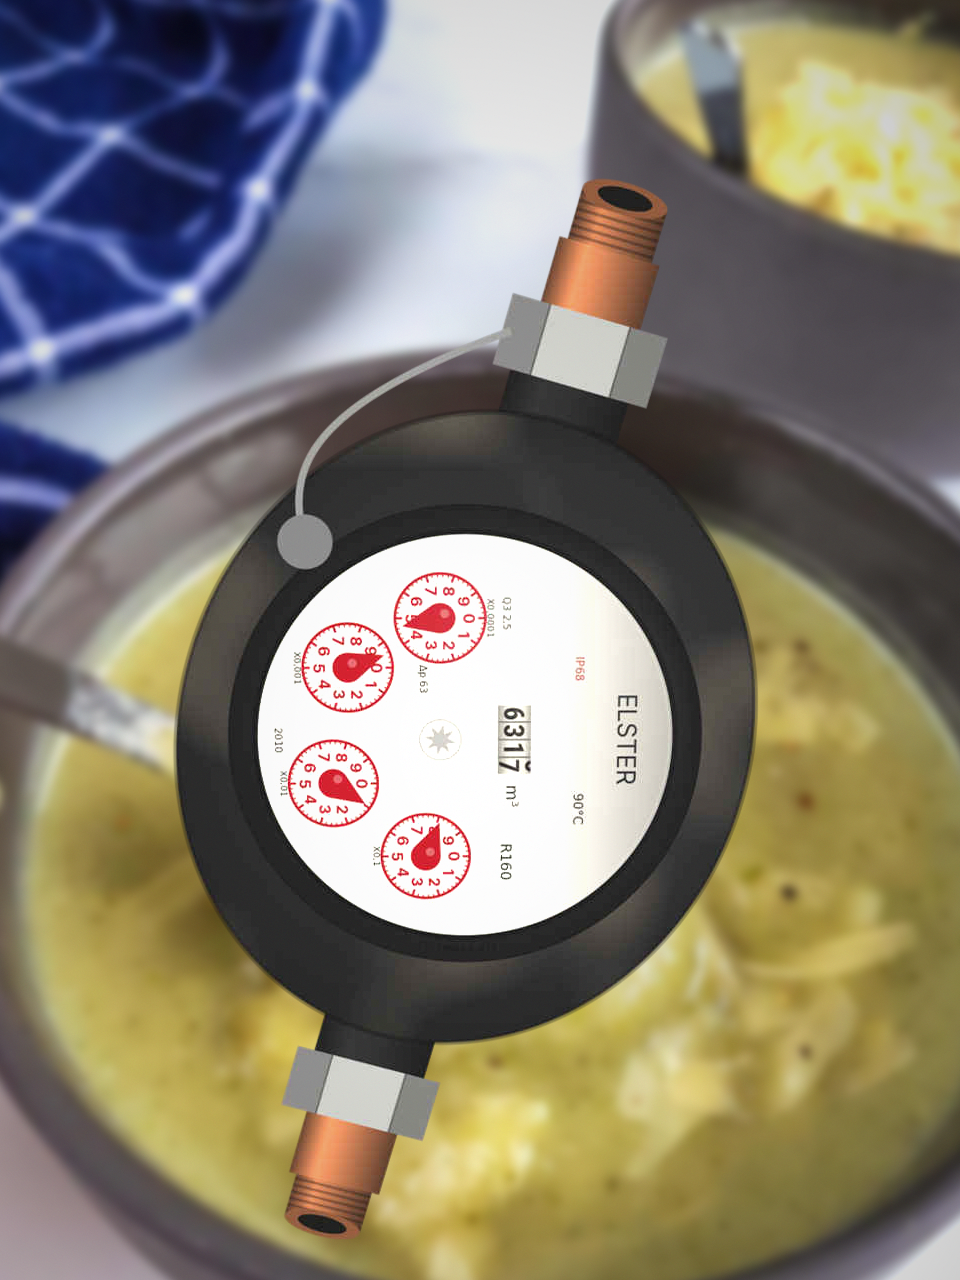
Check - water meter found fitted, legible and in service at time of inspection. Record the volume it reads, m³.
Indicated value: 6316.8094 m³
